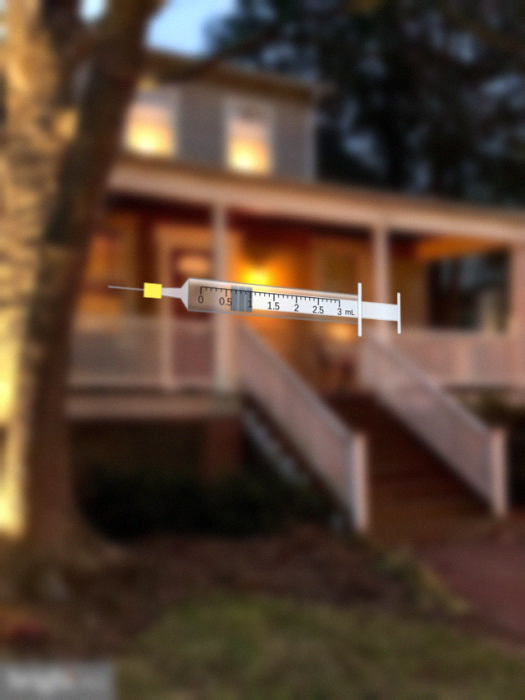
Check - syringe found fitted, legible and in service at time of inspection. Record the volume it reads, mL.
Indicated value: 0.6 mL
